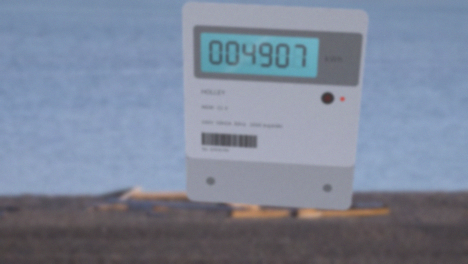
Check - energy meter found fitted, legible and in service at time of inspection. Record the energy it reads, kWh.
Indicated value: 4907 kWh
